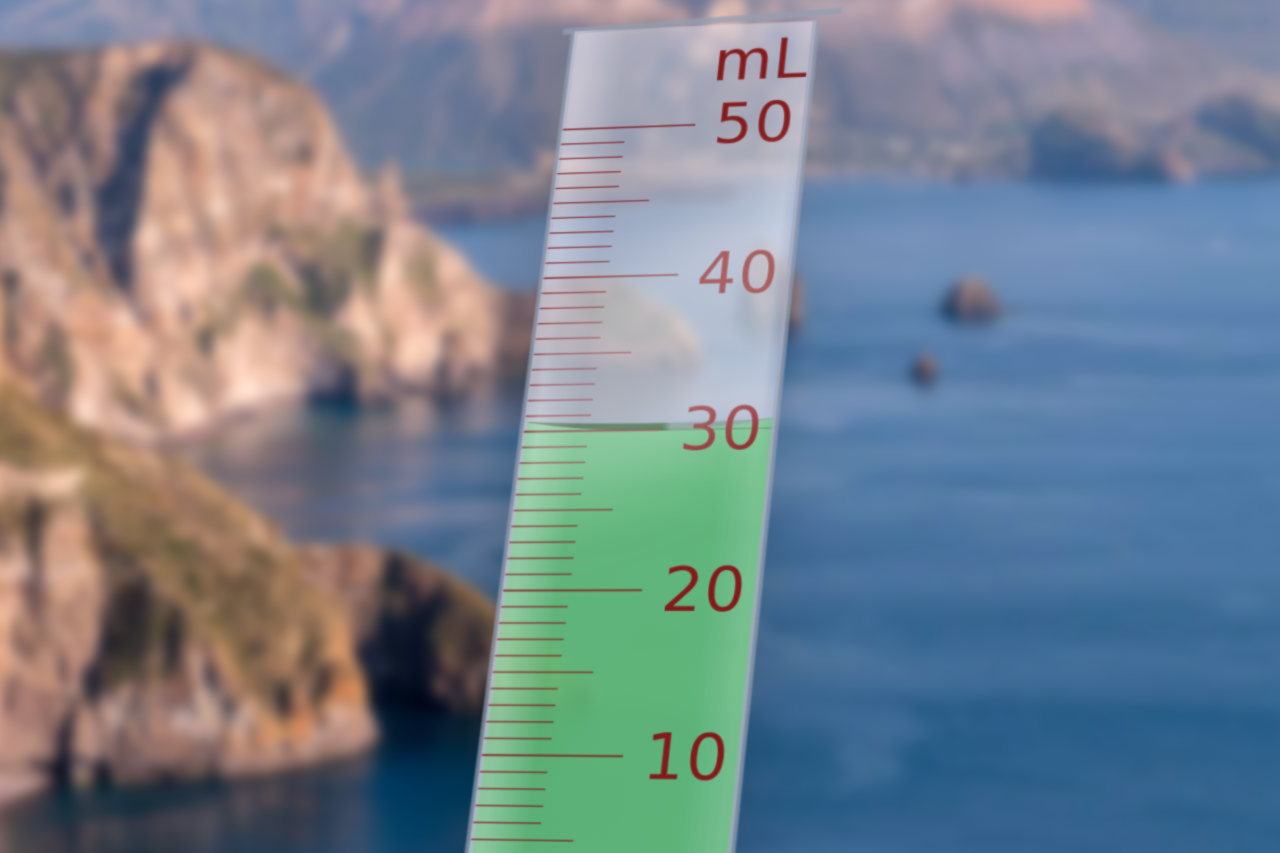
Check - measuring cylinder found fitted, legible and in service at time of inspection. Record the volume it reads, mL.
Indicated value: 30 mL
